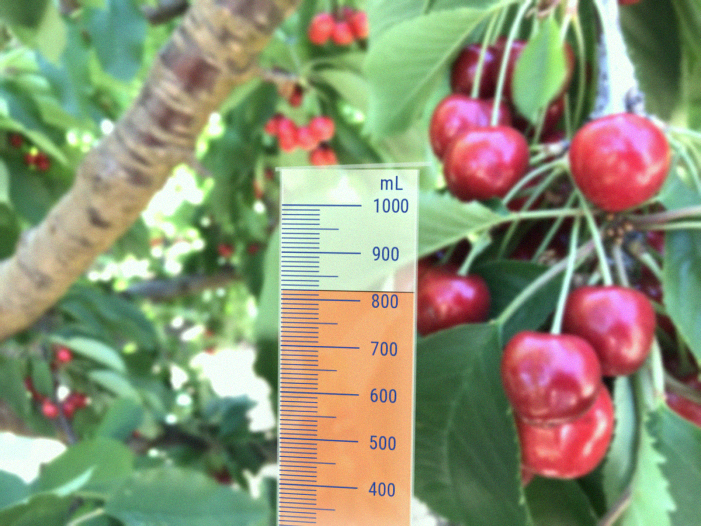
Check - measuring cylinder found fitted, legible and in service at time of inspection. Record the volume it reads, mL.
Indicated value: 820 mL
